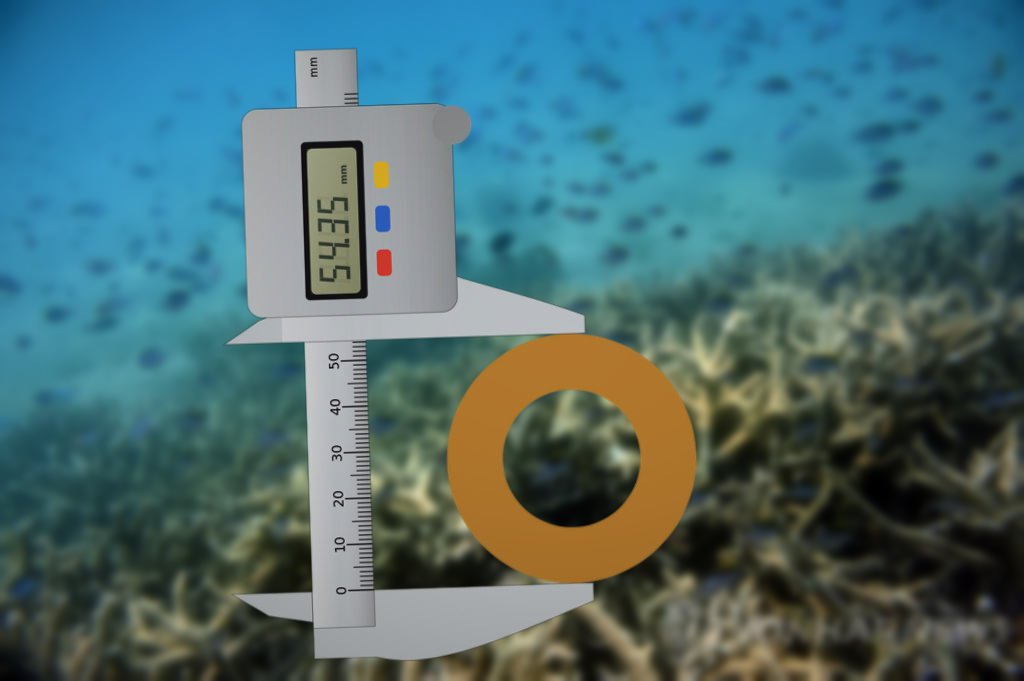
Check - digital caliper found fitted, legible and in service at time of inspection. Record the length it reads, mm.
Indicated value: 54.35 mm
